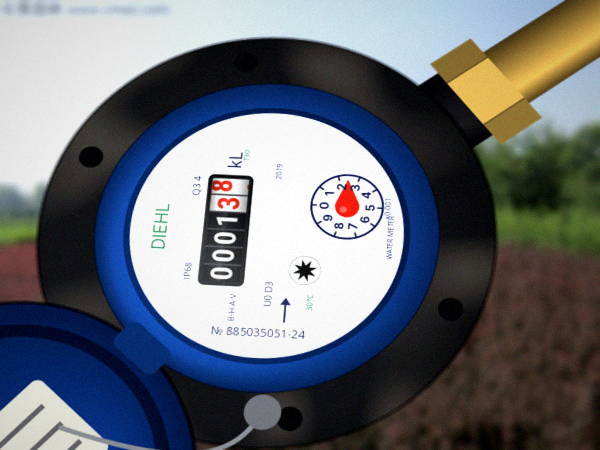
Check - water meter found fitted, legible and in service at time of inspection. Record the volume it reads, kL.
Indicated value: 1.382 kL
